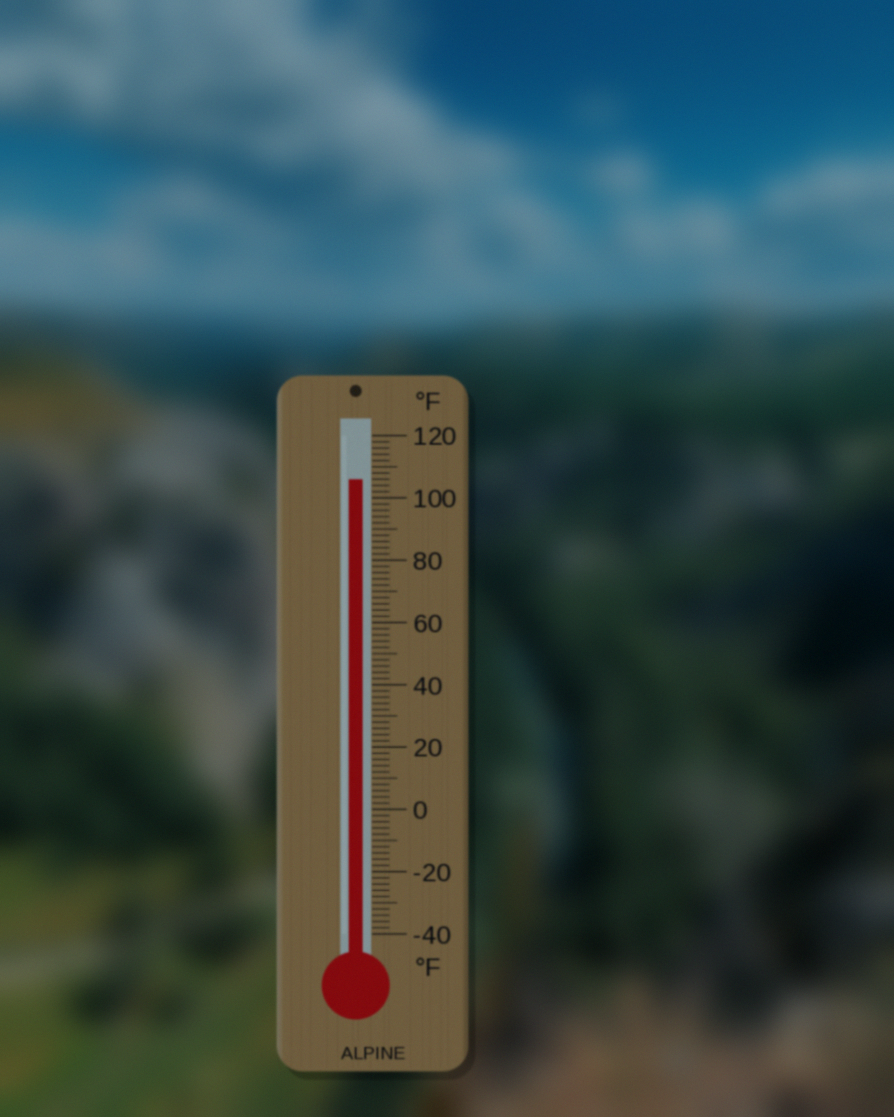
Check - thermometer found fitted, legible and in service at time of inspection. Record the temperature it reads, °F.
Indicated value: 106 °F
